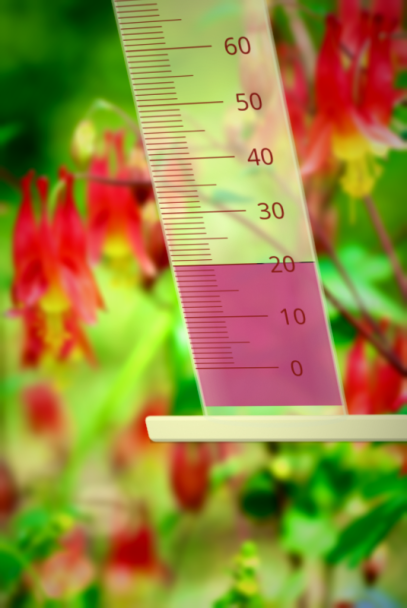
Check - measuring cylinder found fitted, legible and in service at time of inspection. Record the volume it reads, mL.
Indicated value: 20 mL
